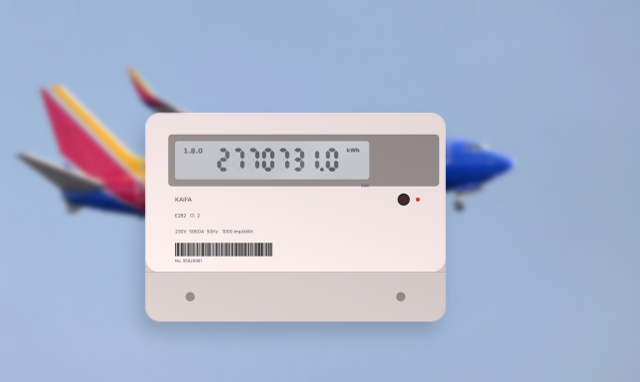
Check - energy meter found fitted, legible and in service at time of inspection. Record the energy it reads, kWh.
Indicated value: 2770731.0 kWh
